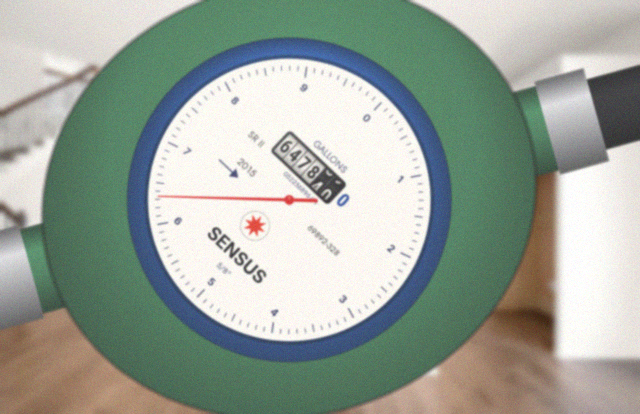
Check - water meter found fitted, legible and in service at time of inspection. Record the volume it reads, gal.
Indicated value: 6478396.3 gal
